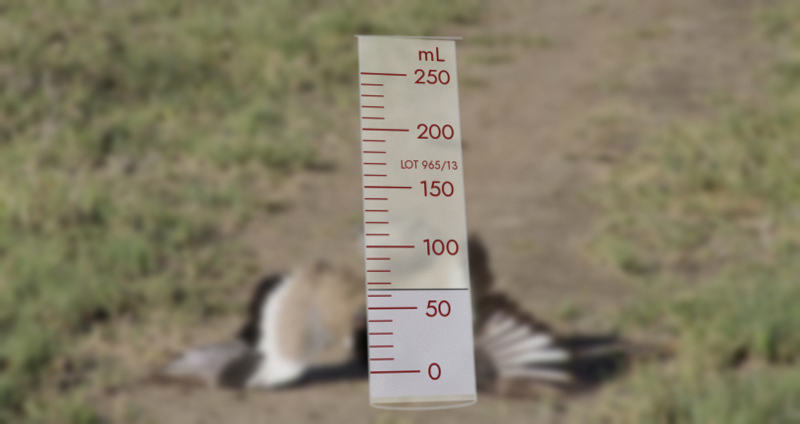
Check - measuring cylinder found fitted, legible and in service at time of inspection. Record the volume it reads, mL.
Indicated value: 65 mL
